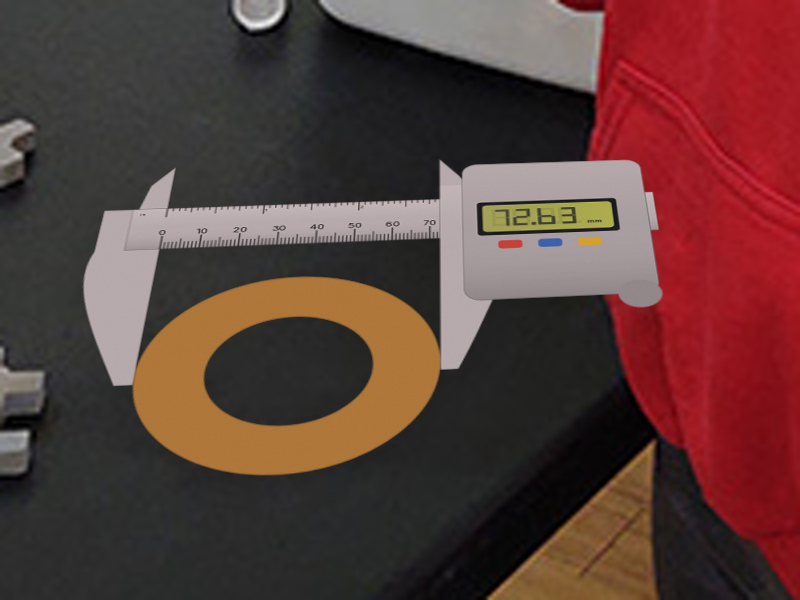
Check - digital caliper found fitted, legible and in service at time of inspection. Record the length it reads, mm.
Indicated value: 72.63 mm
